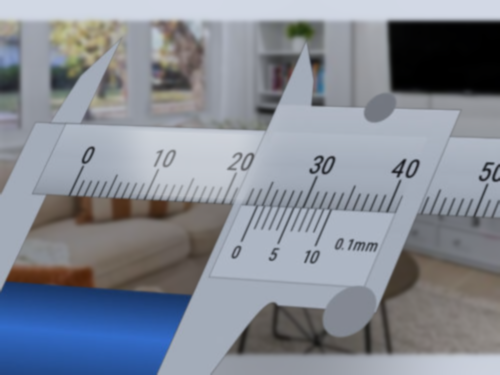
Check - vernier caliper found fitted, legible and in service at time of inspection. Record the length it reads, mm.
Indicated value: 24.4 mm
